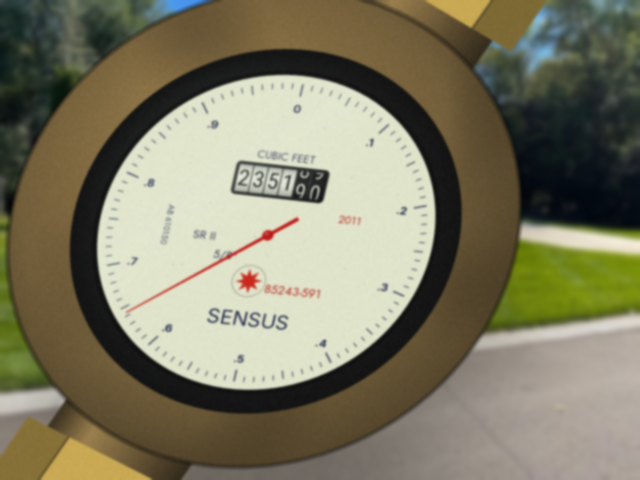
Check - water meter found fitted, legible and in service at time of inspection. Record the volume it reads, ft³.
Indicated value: 235189.64 ft³
